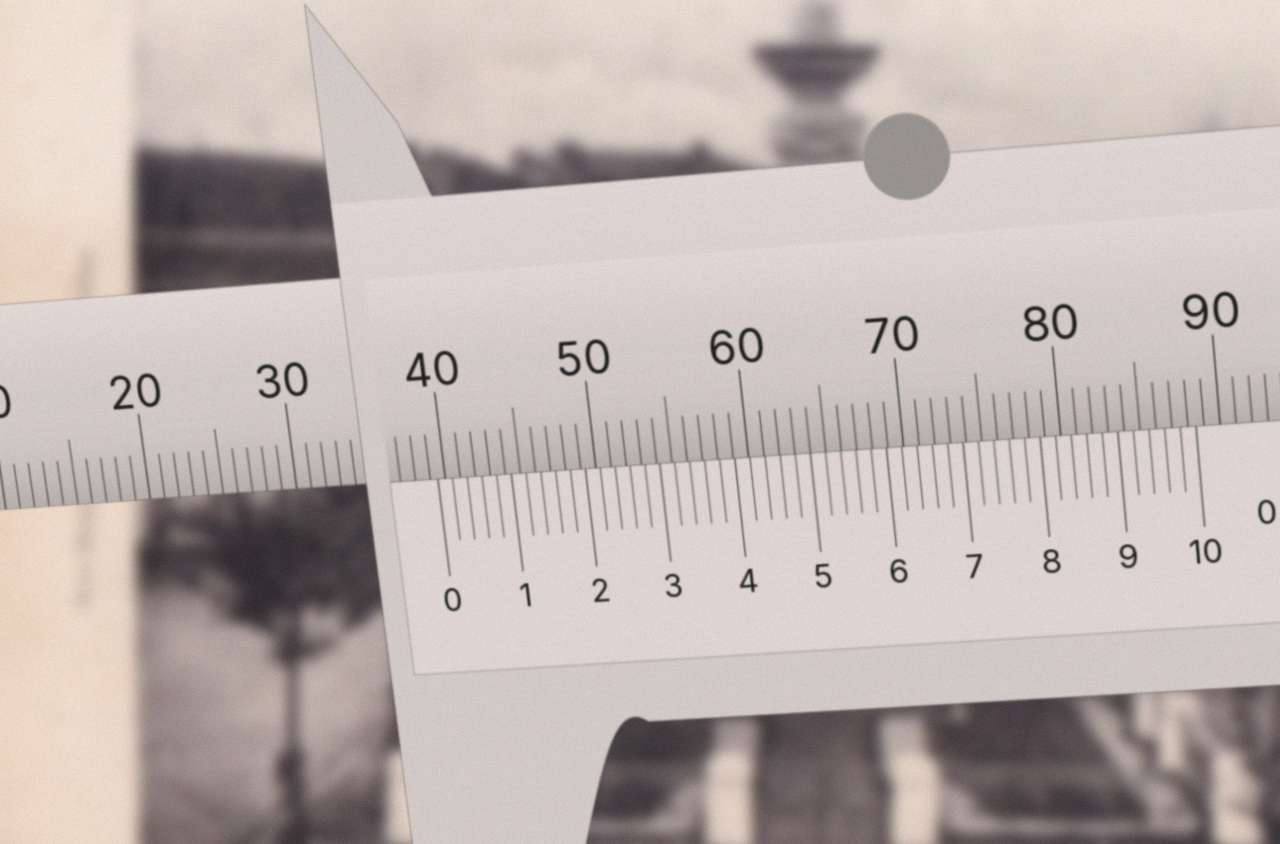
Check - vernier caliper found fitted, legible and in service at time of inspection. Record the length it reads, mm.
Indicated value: 39.5 mm
